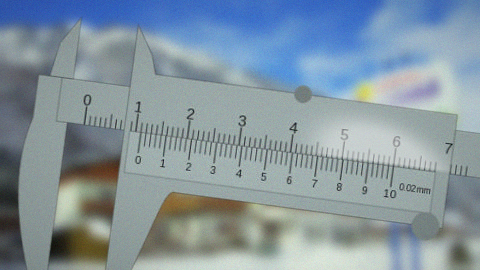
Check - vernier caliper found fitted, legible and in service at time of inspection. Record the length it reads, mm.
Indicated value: 11.0 mm
